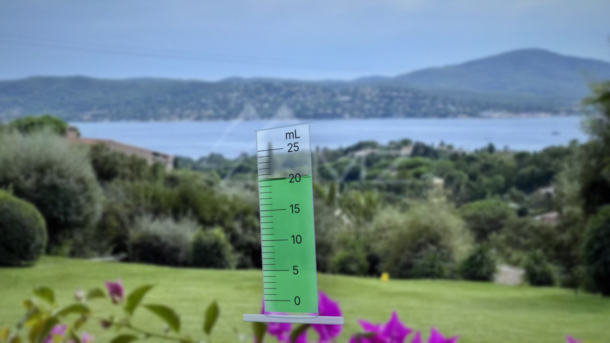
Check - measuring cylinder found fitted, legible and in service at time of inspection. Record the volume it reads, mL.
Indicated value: 20 mL
